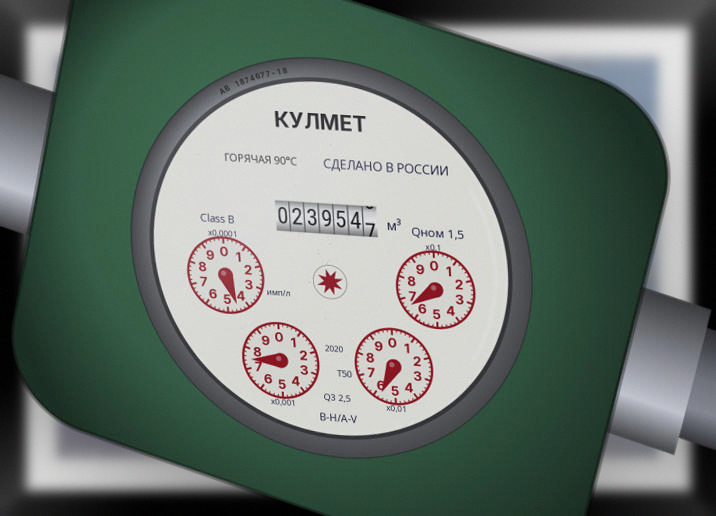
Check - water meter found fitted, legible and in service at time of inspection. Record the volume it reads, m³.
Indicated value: 239546.6574 m³
